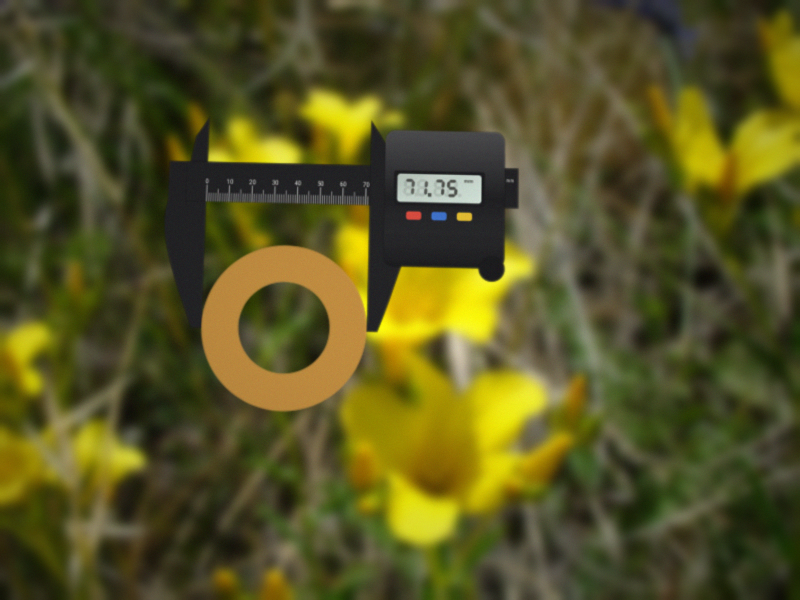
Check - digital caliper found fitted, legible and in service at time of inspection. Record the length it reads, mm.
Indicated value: 71.75 mm
